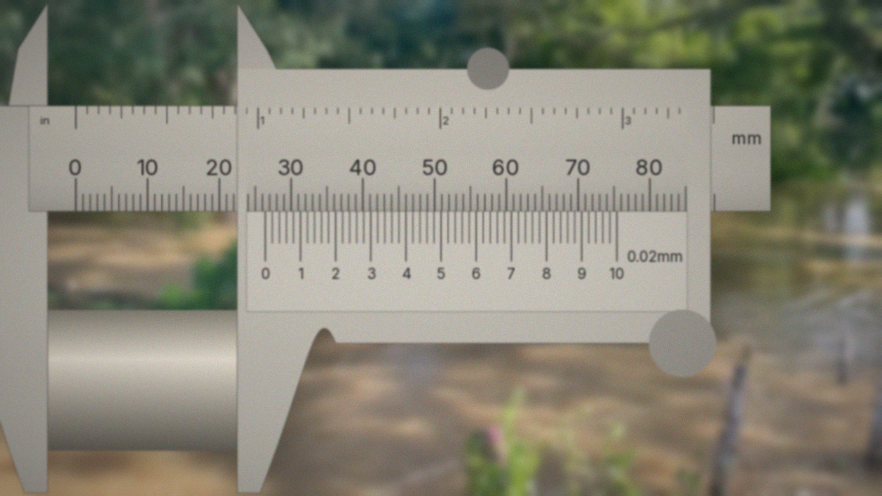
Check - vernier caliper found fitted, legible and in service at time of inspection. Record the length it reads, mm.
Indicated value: 26.4 mm
